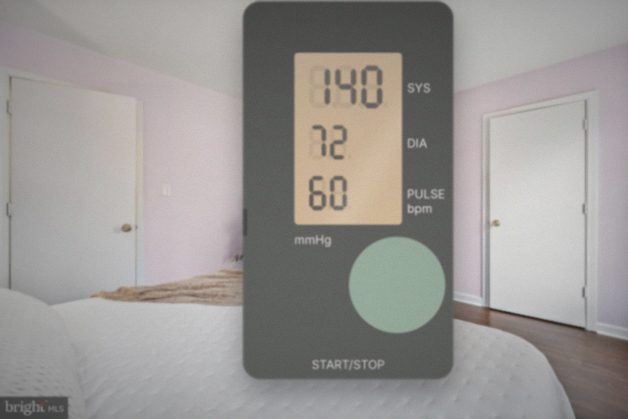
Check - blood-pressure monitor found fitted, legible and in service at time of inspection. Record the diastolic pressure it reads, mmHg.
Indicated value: 72 mmHg
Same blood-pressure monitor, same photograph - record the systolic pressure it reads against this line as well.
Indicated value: 140 mmHg
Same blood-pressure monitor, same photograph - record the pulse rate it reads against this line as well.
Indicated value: 60 bpm
